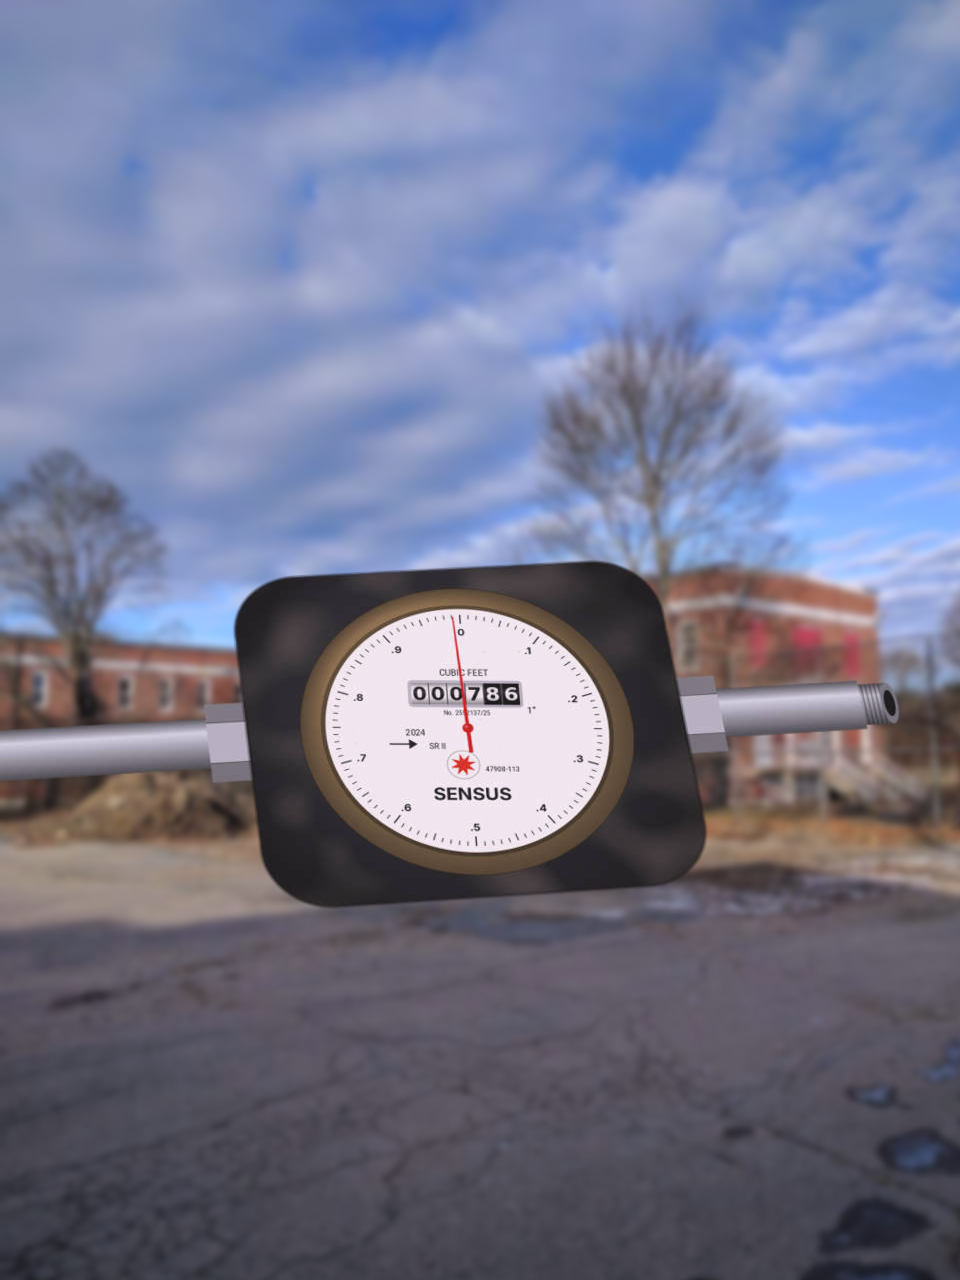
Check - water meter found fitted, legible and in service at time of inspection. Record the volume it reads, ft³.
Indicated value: 785.99 ft³
